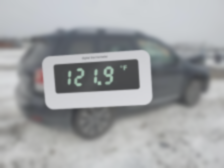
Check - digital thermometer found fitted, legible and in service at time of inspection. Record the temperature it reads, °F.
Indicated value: 121.9 °F
